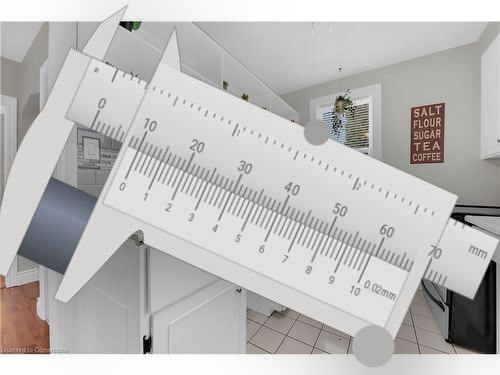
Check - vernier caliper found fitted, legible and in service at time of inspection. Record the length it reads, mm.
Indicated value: 10.0 mm
